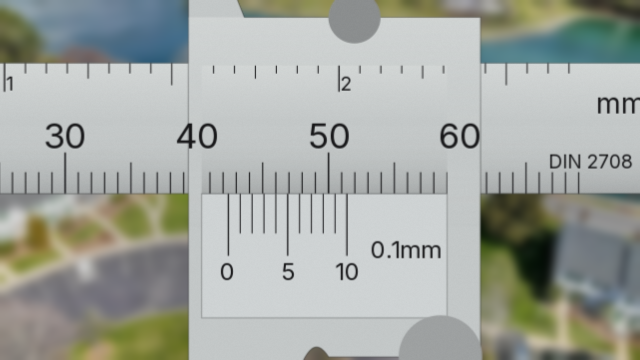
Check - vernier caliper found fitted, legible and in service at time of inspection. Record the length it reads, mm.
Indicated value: 42.4 mm
